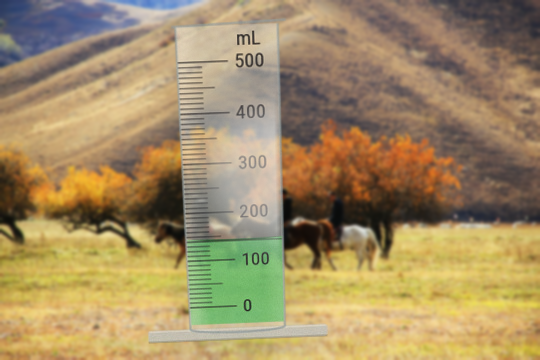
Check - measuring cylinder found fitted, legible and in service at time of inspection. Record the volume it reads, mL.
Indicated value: 140 mL
